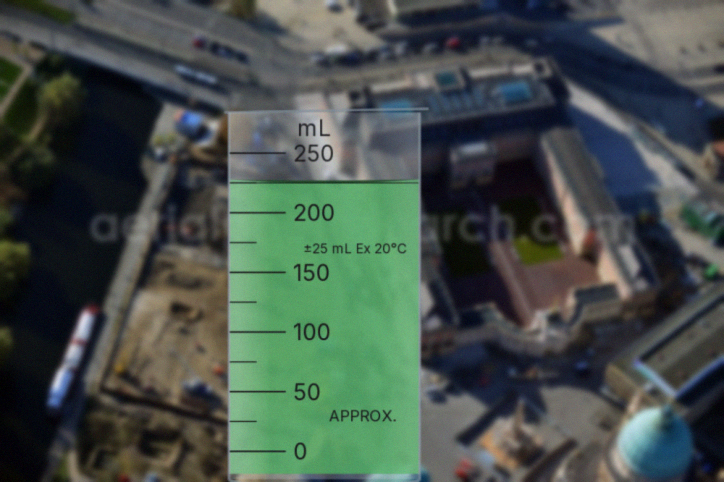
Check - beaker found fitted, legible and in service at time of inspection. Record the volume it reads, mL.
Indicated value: 225 mL
